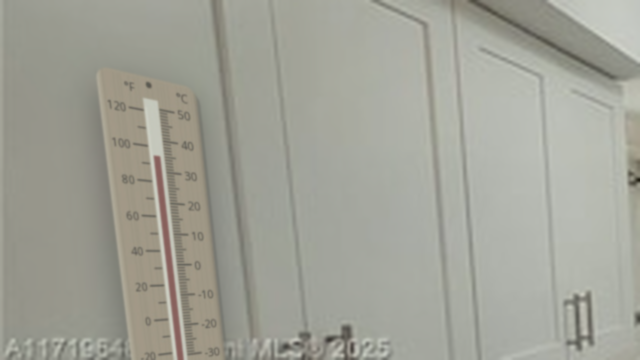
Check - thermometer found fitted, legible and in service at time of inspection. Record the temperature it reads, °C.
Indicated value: 35 °C
